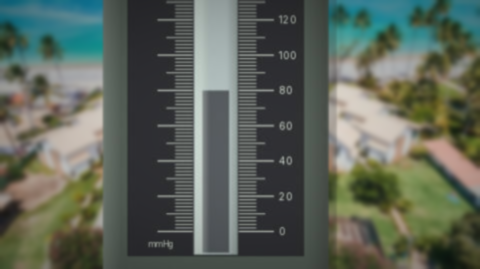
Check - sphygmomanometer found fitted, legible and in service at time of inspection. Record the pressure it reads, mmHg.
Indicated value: 80 mmHg
